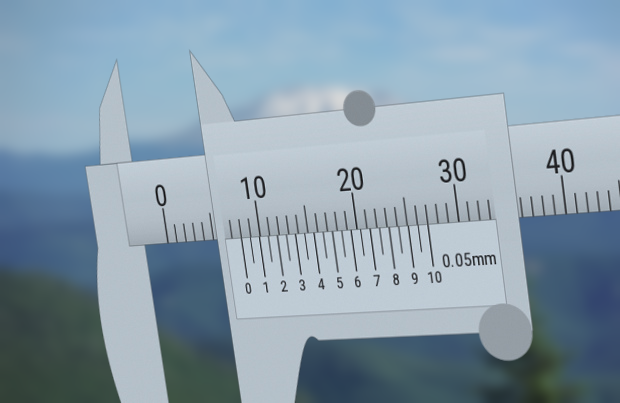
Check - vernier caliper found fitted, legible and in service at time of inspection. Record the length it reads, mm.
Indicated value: 8.0 mm
